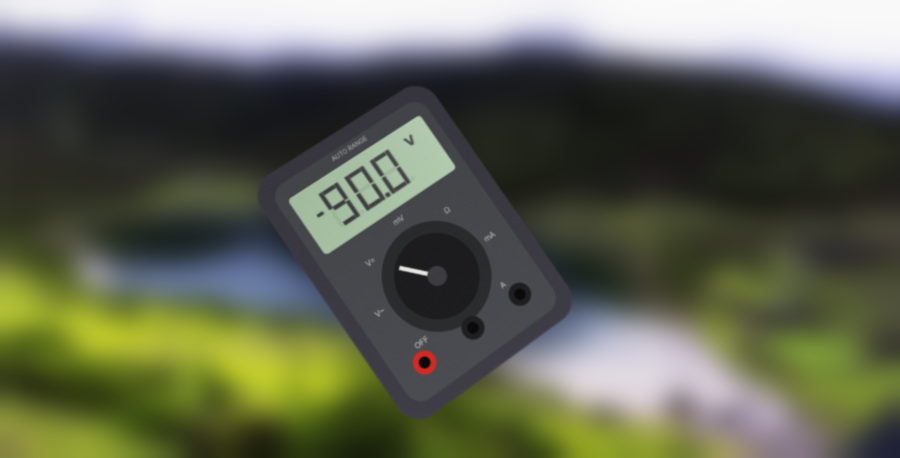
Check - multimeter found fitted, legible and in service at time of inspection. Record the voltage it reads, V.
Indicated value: -90.0 V
